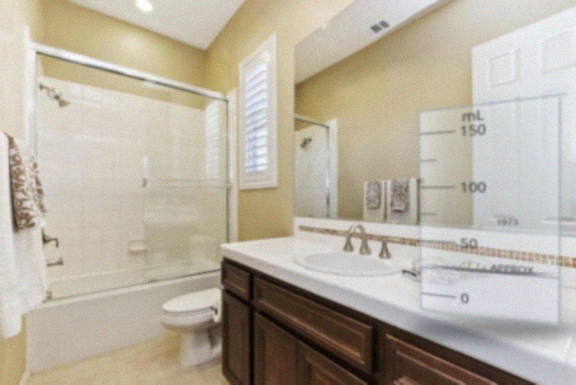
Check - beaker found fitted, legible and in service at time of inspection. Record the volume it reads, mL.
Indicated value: 25 mL
